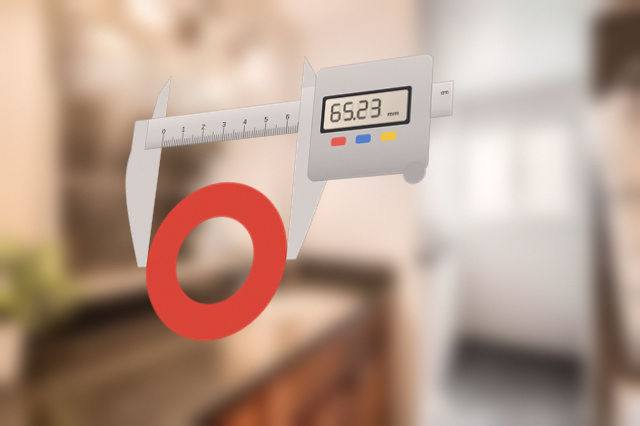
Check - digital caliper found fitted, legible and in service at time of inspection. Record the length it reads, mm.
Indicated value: 65.23 mm
